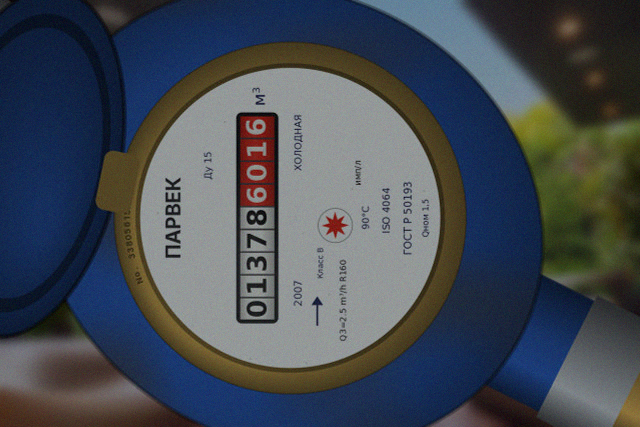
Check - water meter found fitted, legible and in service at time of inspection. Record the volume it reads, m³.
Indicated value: 1378.6016 m³
